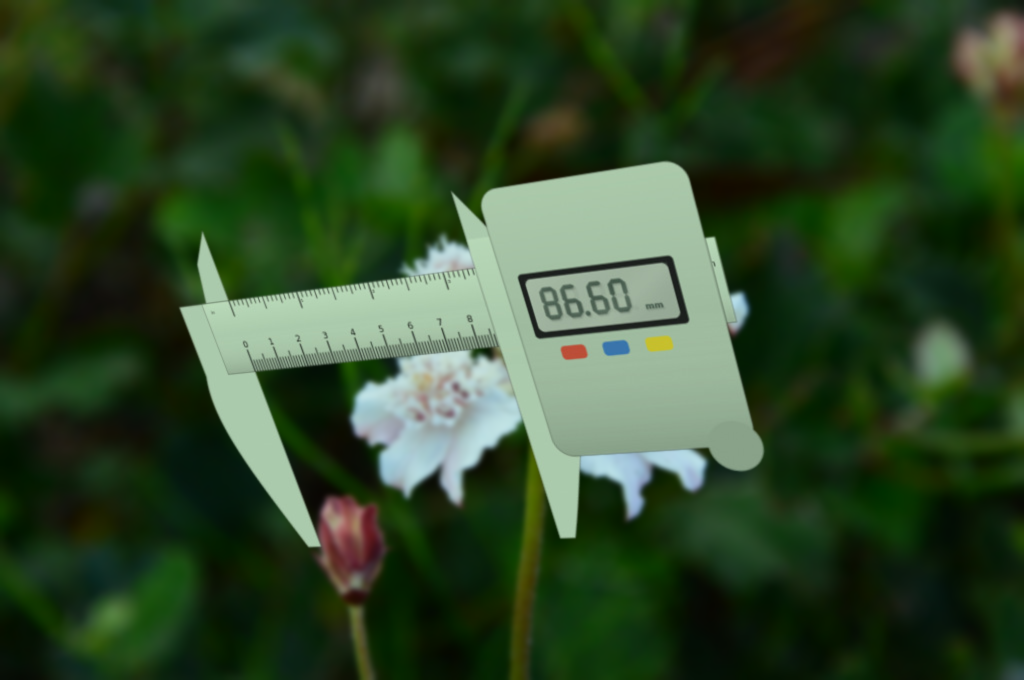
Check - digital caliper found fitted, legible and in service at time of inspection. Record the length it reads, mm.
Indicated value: 86.60 mm
